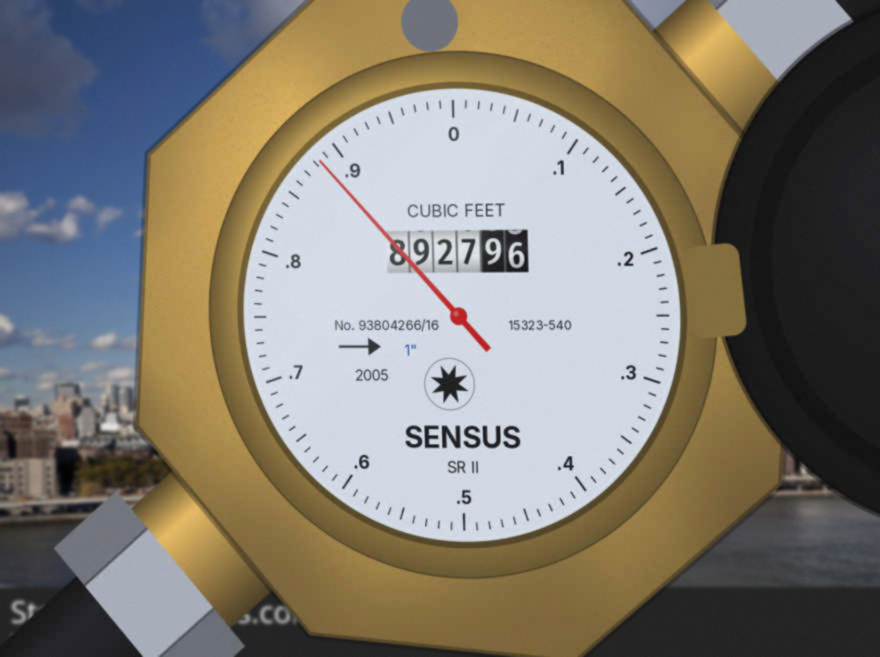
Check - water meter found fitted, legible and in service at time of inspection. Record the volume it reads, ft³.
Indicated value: 892795.88 ft³
